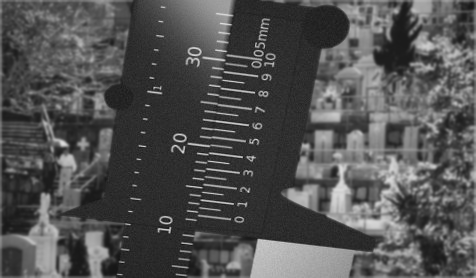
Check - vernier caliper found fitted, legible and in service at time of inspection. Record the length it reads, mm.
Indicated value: 11.6 mm
